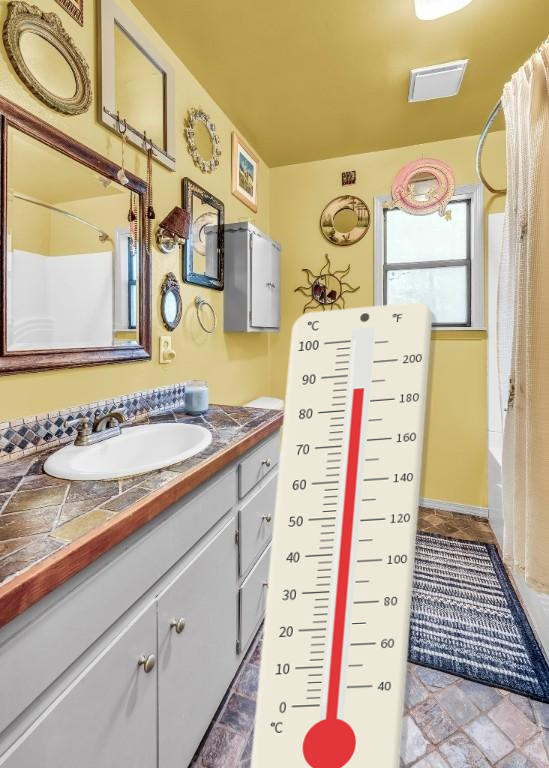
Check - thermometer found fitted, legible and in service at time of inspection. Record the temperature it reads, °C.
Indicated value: 86 °C
